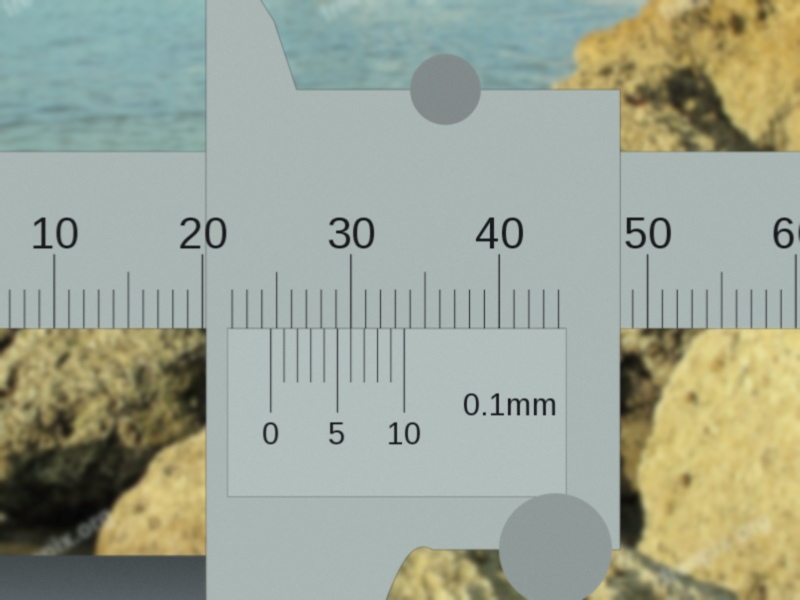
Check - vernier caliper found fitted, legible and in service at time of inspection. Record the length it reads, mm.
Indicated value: 24.6 mm
